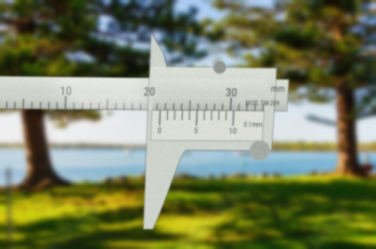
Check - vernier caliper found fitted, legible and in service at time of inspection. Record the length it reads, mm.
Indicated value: 21.4 mm
